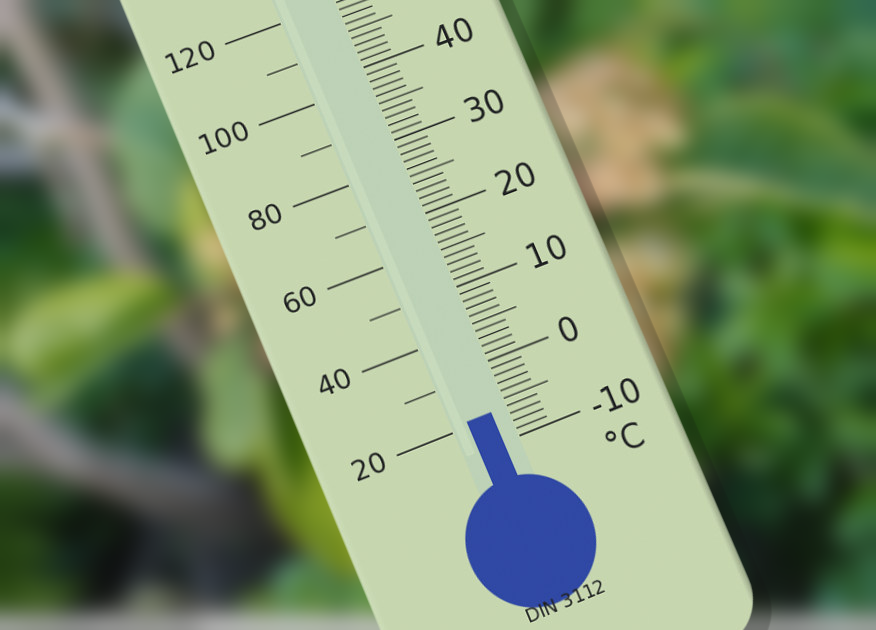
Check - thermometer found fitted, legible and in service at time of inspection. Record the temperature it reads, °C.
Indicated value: -6 °C
